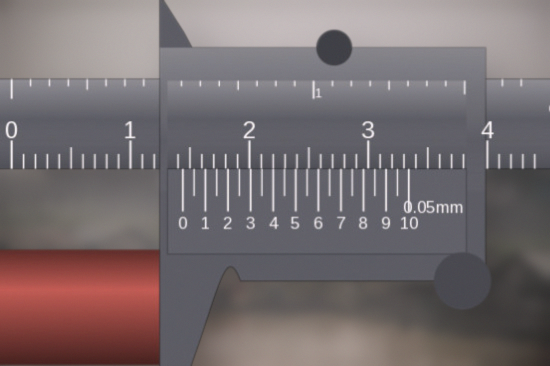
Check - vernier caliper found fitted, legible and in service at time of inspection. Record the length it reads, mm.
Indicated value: 14.4 mm
